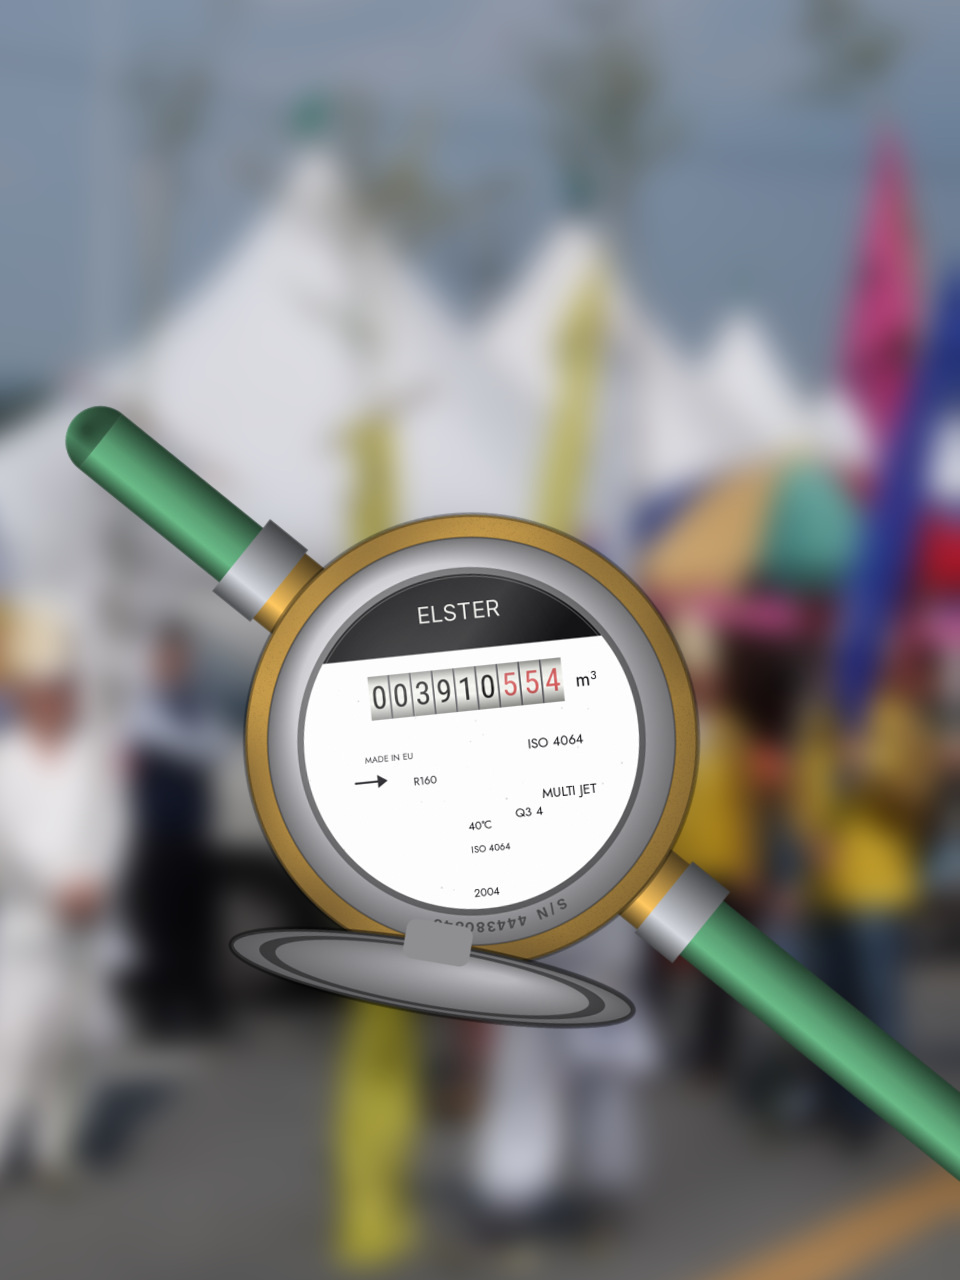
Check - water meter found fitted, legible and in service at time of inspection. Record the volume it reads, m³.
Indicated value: 3910.554 m³
